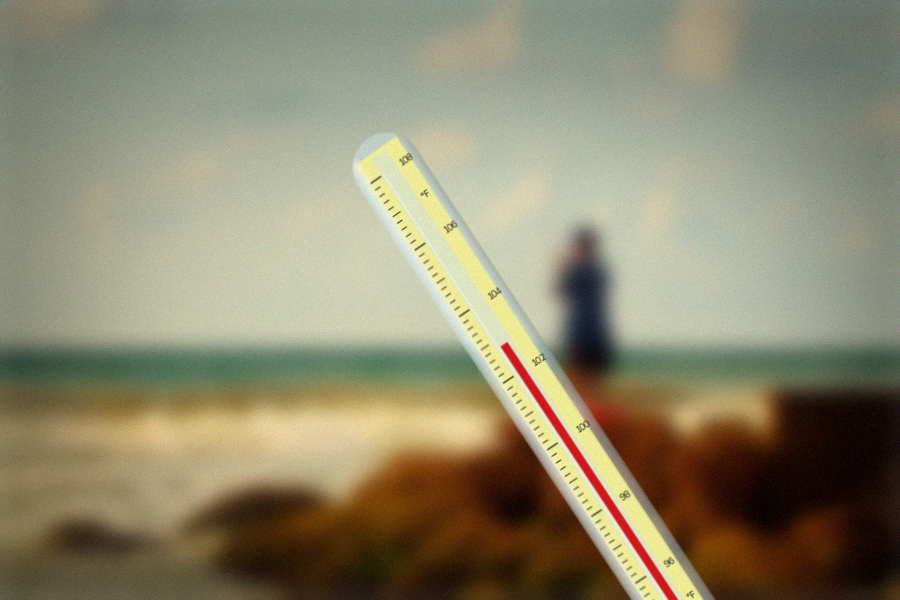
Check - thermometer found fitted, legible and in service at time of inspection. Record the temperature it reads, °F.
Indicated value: 102.8 °F
